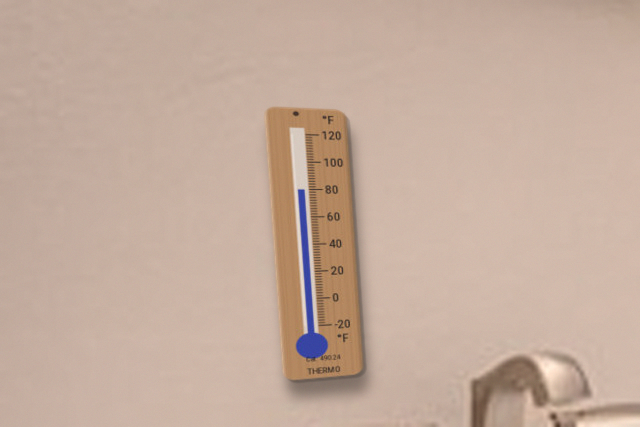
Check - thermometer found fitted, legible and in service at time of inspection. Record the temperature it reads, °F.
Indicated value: 80 °F
